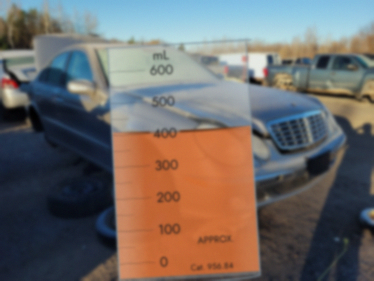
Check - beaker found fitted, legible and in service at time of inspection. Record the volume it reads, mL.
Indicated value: 400 mL
